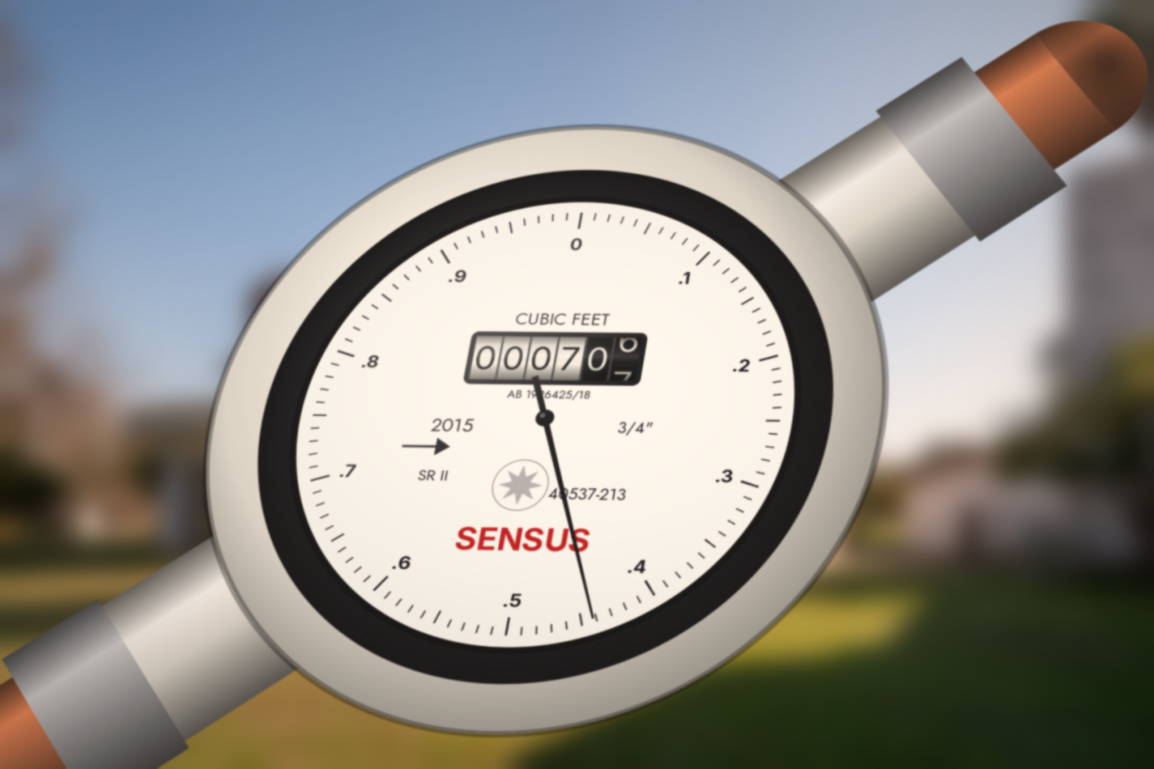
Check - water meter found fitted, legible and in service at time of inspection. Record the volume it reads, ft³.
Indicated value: 706.44 ft³
